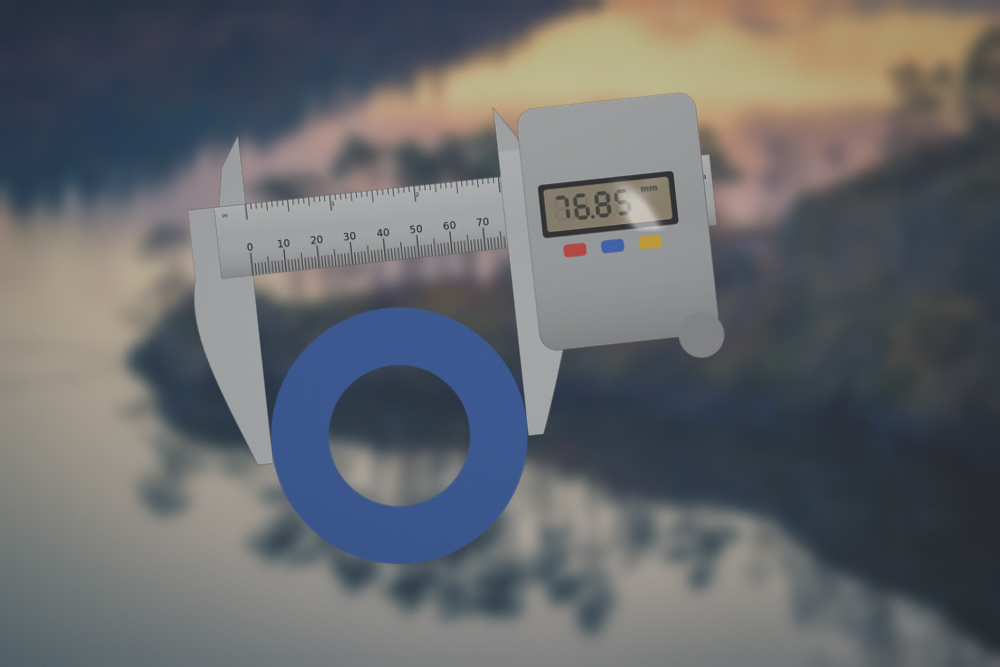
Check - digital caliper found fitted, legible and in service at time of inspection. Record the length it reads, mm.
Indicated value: 76.85 mm
